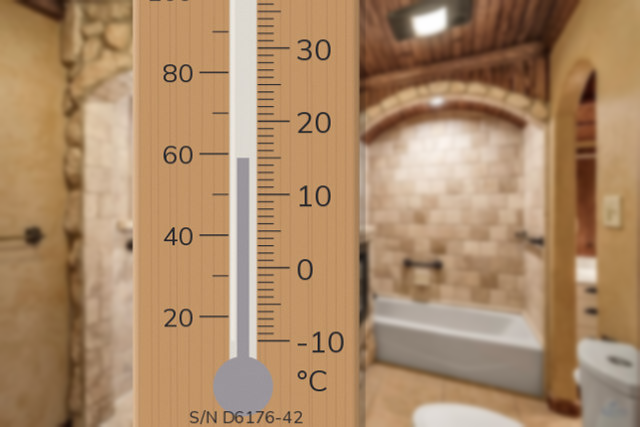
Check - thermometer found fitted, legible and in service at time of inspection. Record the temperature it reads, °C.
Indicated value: 15 °C
